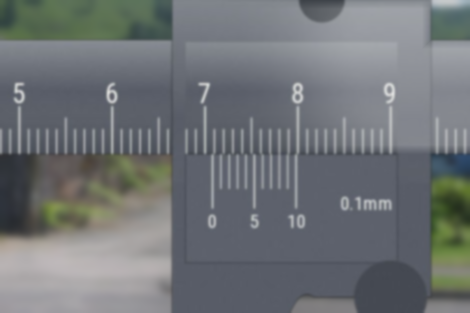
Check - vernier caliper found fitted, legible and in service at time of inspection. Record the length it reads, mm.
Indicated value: 70.8 mm
